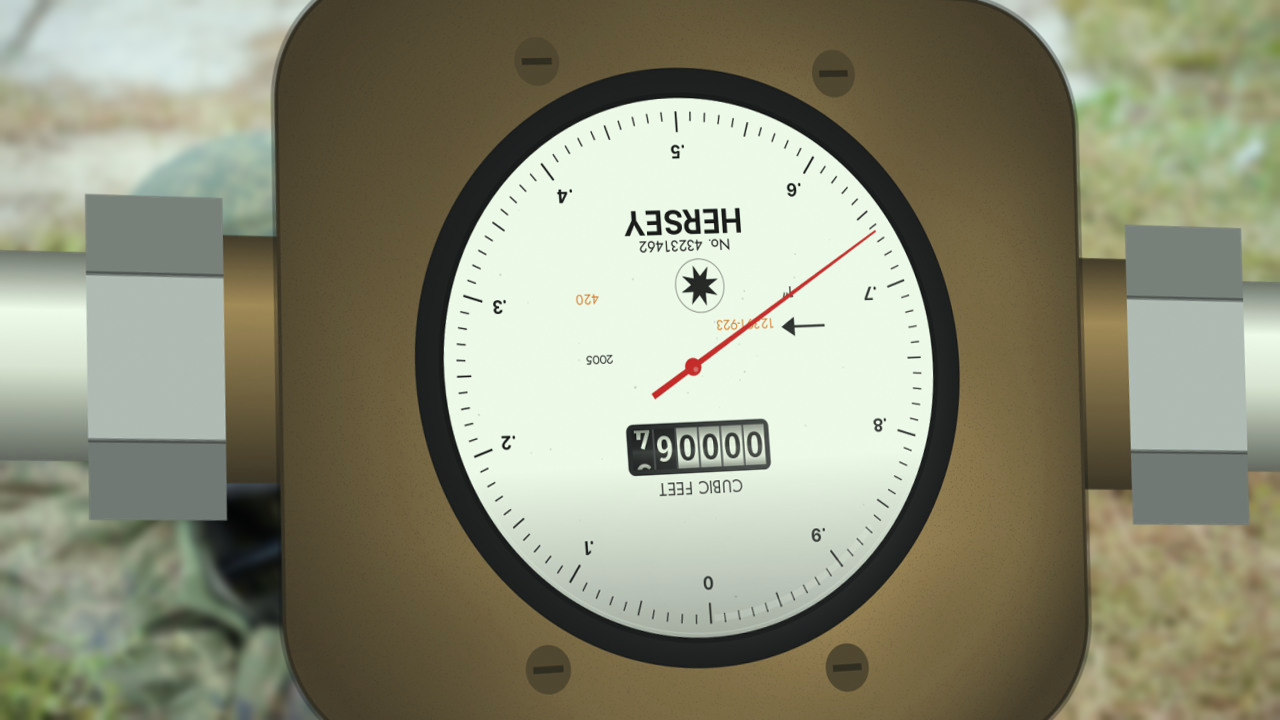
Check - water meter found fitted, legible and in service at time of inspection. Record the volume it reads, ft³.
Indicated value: 63.66 ft³
